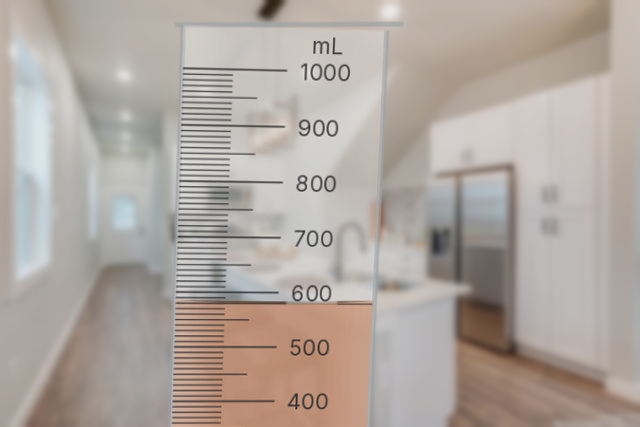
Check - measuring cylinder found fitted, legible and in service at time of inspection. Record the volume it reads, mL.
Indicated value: 580 mL
